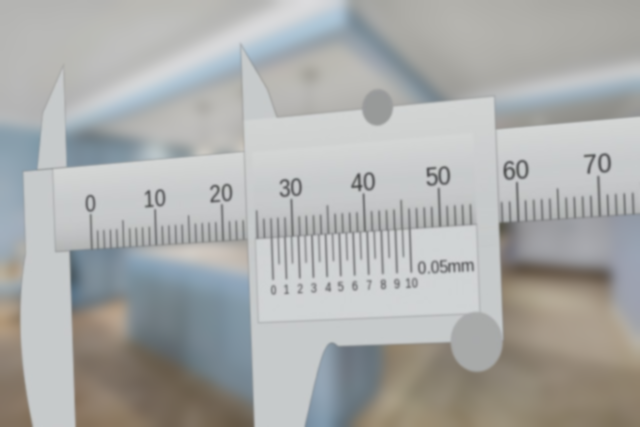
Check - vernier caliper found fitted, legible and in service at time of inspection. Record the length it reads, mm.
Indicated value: 27.0 mm
